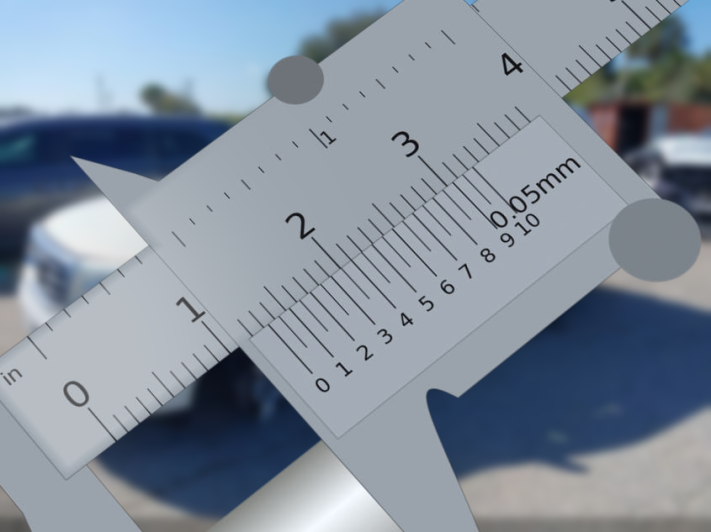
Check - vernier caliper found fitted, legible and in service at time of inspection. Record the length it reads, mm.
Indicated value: 13.4 mm
